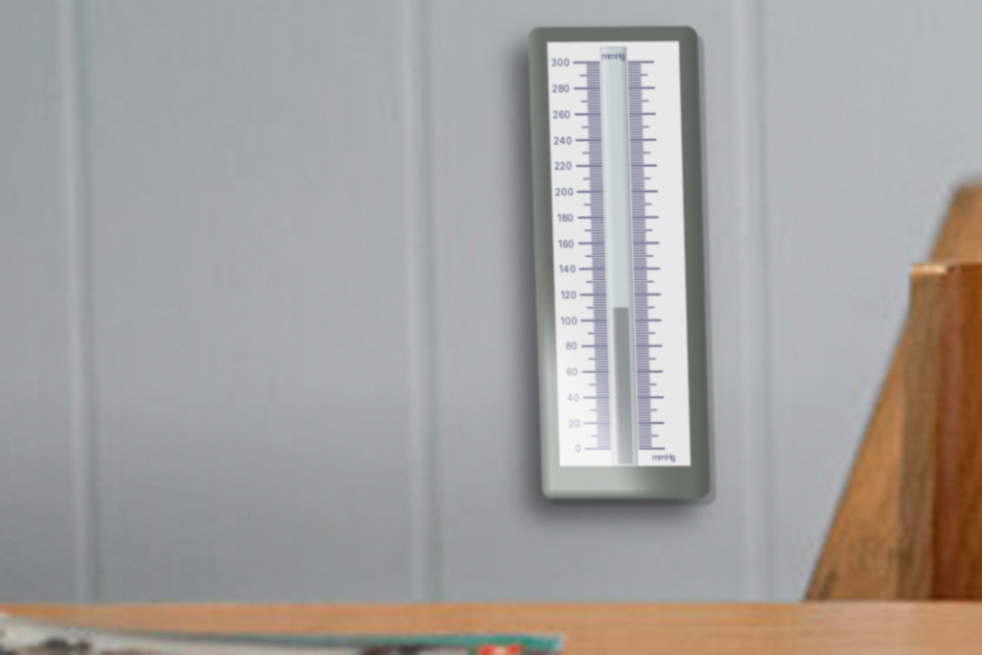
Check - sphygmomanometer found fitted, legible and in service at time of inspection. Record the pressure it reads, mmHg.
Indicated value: 110 mmHg
